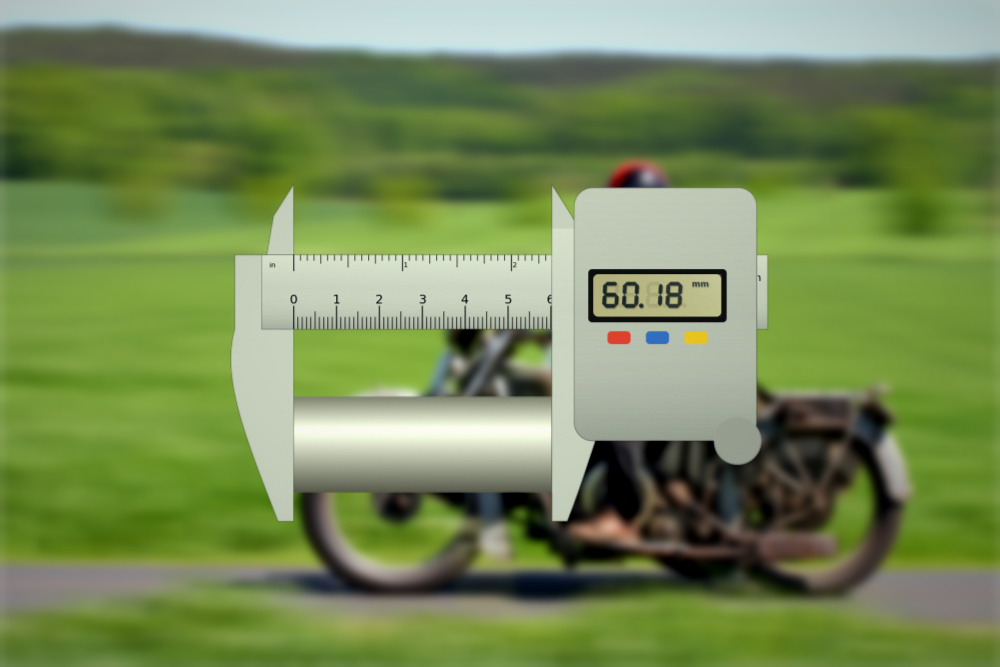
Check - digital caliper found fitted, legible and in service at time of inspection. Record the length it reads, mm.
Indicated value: 60.18 mm
